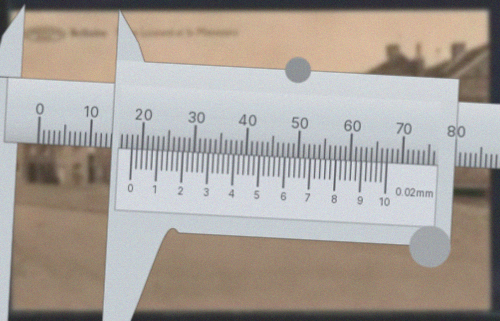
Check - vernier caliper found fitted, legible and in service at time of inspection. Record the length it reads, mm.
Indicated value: 18.0 mm
